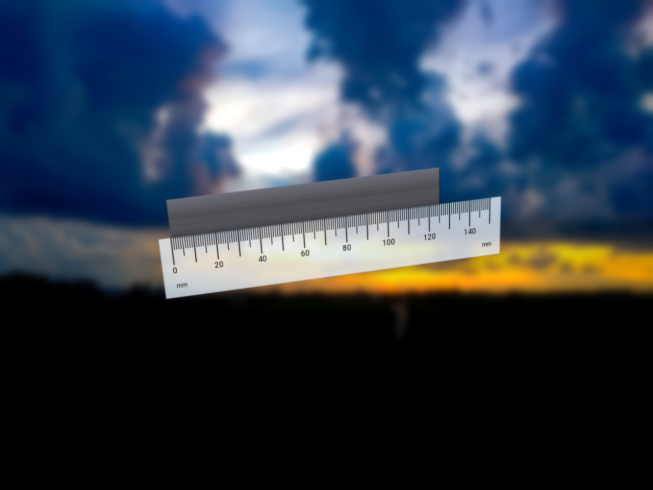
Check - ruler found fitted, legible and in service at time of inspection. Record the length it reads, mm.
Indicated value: 125 mm
